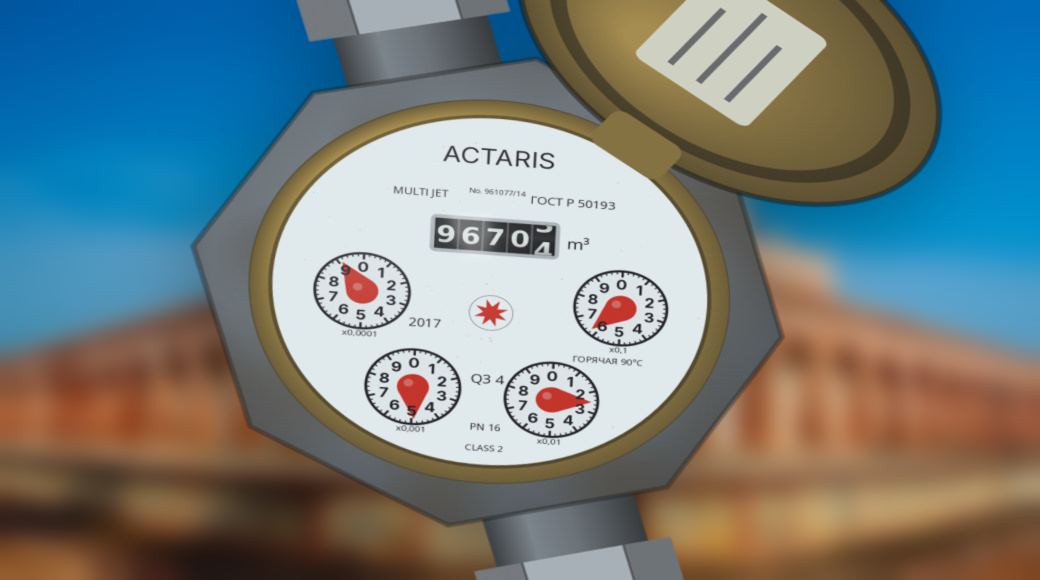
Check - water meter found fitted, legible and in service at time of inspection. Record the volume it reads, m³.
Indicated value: 96703.6249 m³
